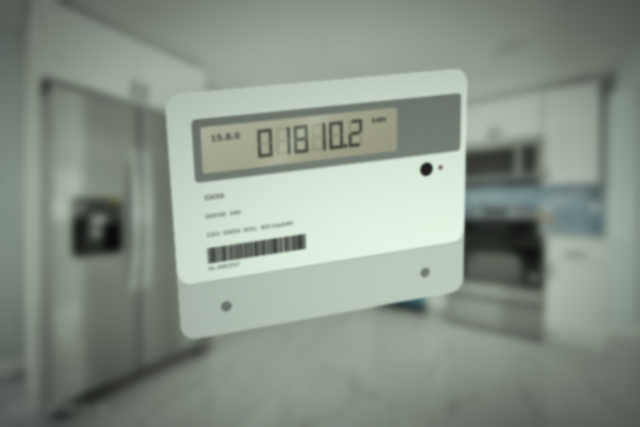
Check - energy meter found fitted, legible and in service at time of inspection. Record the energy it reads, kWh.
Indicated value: 1810.2 kWh
